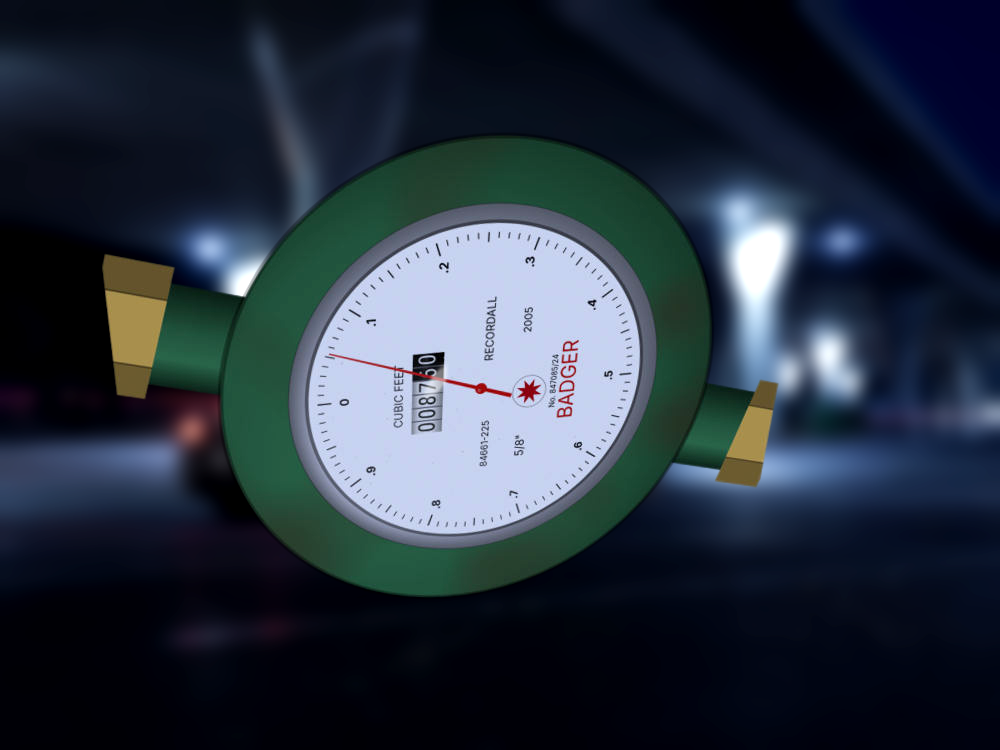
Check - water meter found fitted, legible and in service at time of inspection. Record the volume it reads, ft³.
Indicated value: 8760.05 ft³
